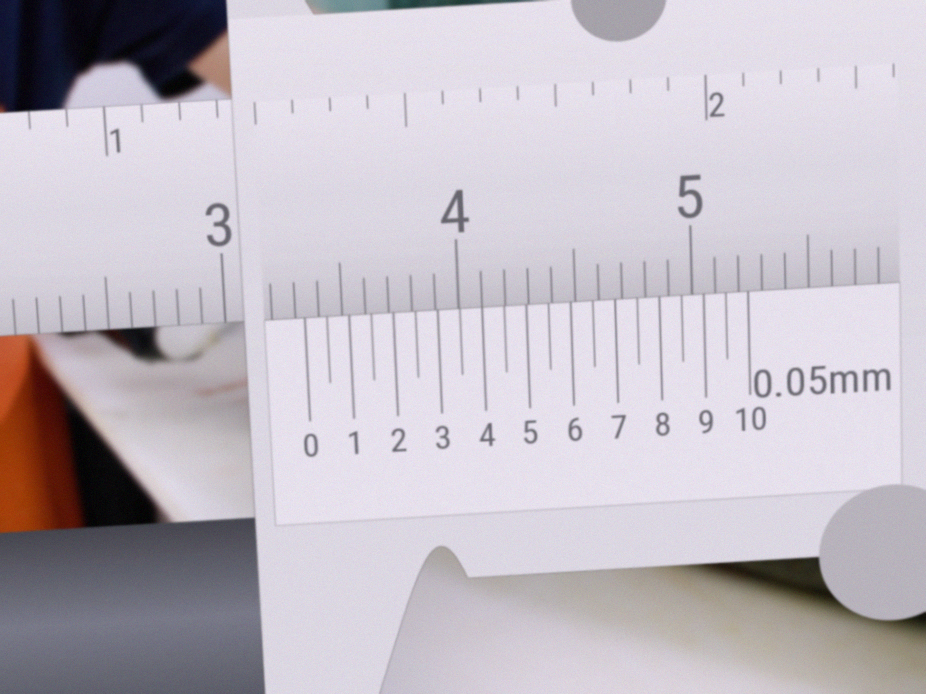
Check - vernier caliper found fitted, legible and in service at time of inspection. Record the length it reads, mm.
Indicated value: 33.4 mm
